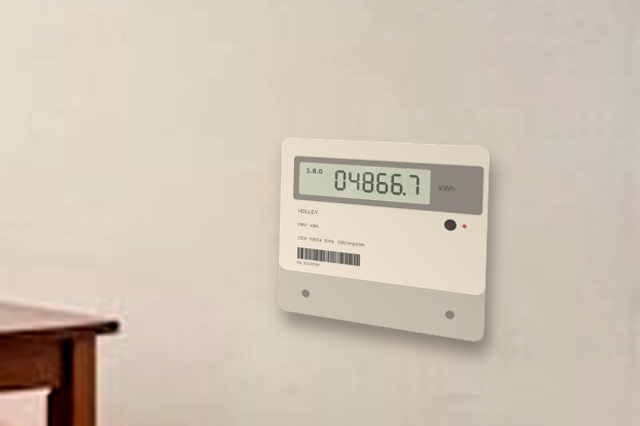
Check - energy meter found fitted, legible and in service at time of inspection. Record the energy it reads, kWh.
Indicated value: 4866.7 kWh
